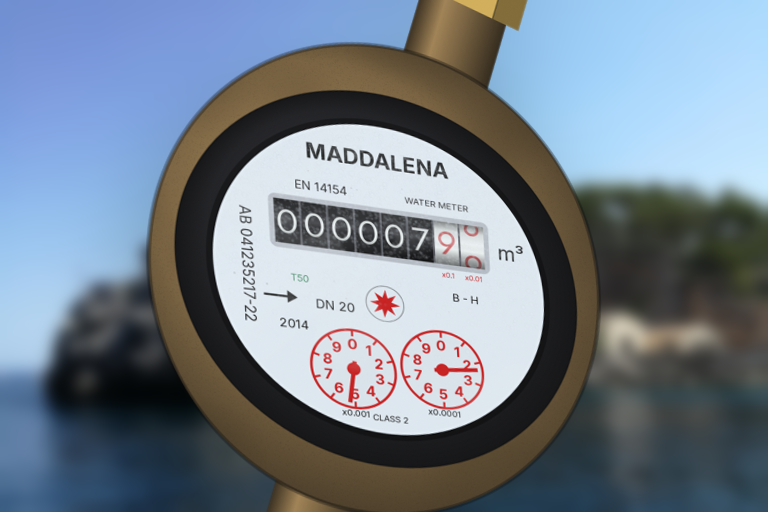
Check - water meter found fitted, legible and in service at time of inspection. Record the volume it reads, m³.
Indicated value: 7.9852 m³
